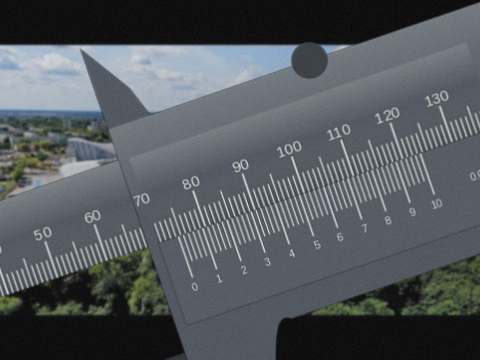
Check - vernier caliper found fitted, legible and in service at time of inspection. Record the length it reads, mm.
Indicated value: 74.5 mm
